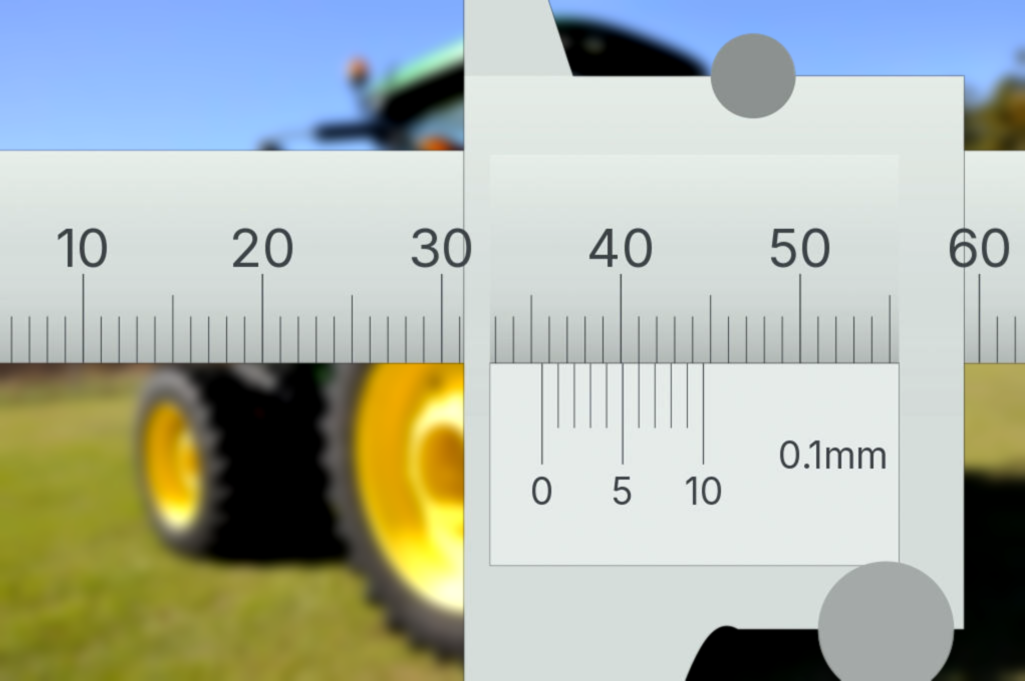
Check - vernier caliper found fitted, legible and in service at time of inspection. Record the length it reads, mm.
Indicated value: 35.6 mm
